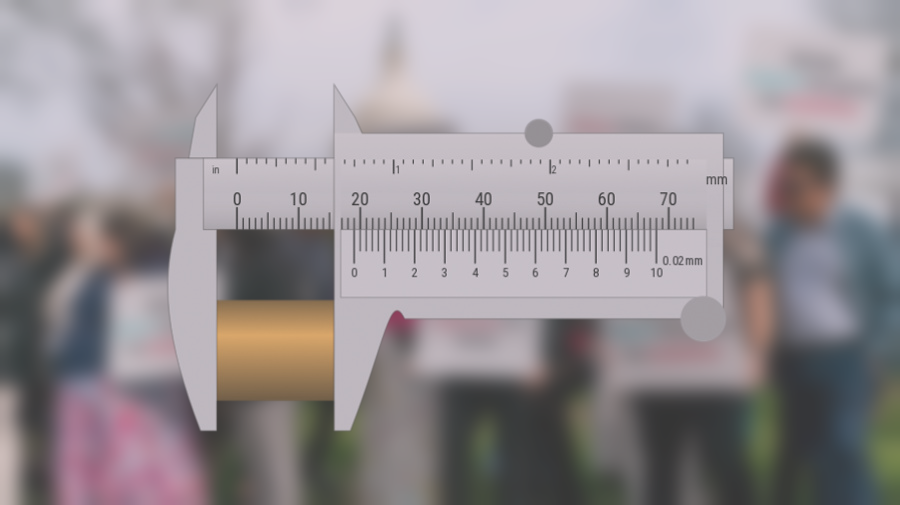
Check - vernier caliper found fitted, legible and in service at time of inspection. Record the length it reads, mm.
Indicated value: 19.0 mm
